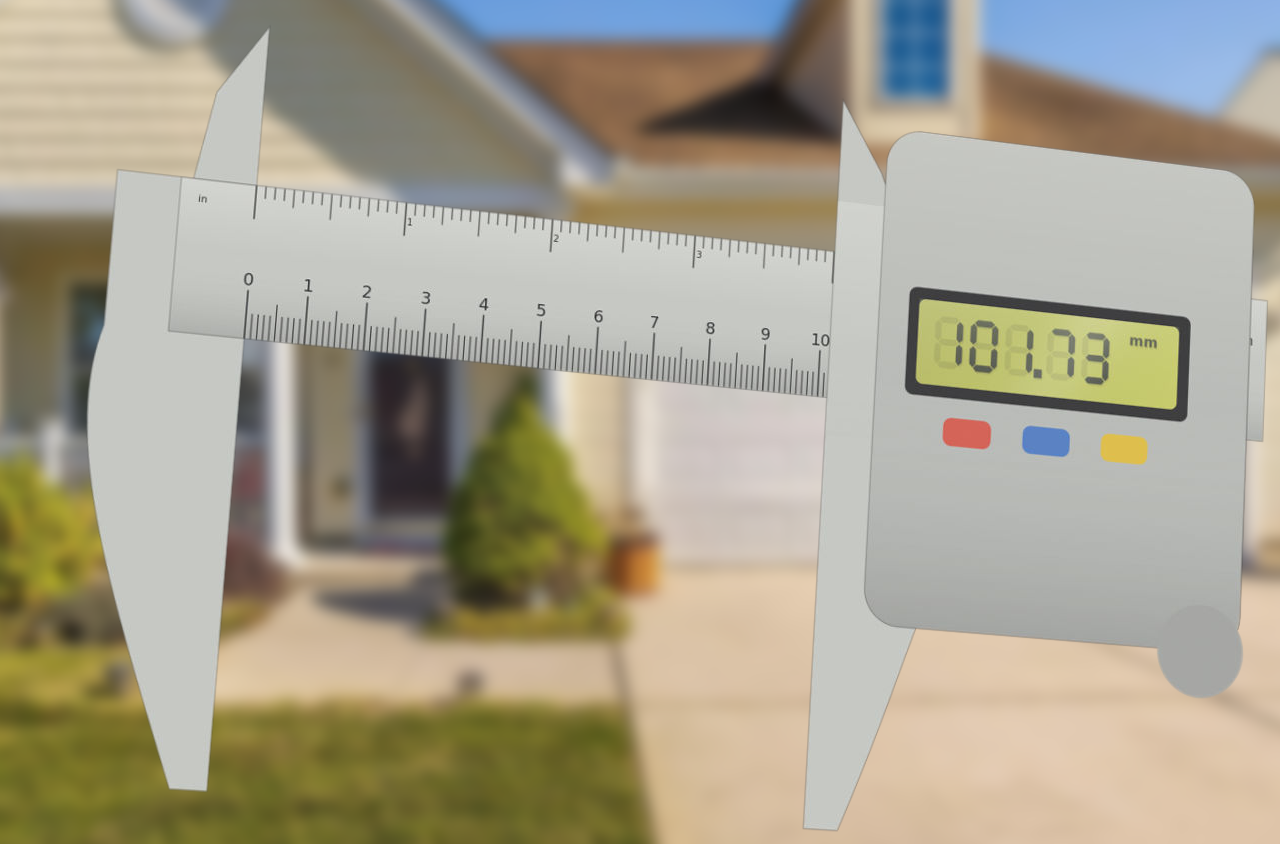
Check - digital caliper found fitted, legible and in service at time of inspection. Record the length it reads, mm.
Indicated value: 101.73 mm
